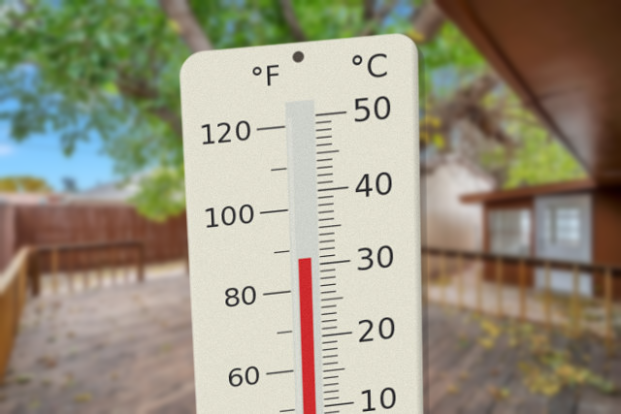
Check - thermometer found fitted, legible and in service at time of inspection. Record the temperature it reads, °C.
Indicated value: 31 °C
